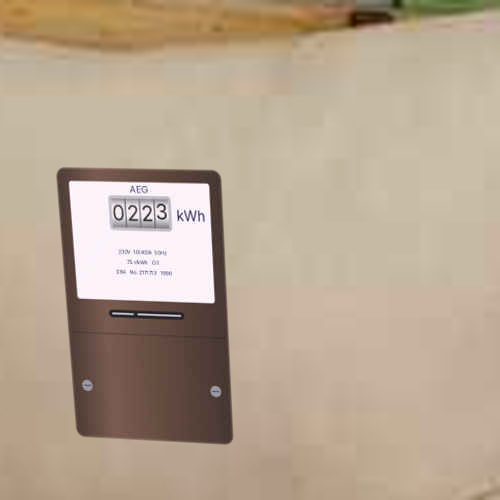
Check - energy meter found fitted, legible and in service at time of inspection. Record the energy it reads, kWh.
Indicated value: 223 kWh
